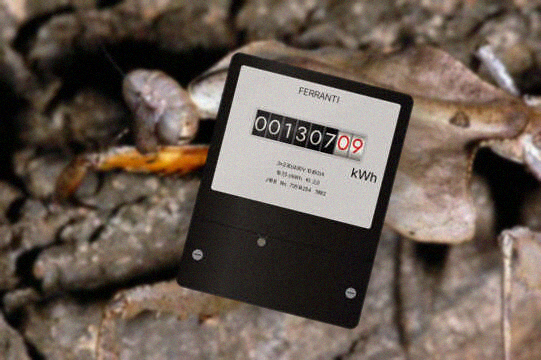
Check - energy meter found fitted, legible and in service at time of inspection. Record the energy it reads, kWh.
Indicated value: 1307.09 kWh
